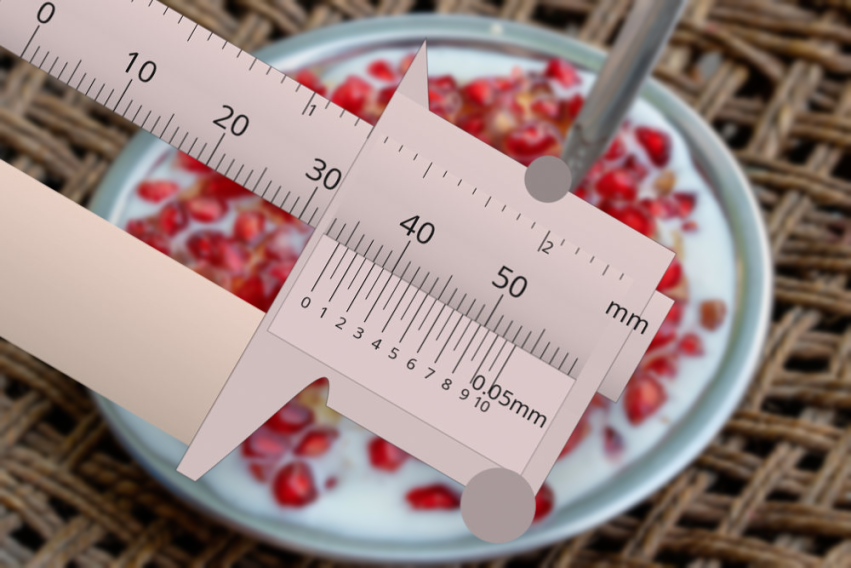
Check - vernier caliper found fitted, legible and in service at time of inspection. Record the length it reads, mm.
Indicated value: 34.4 mm
